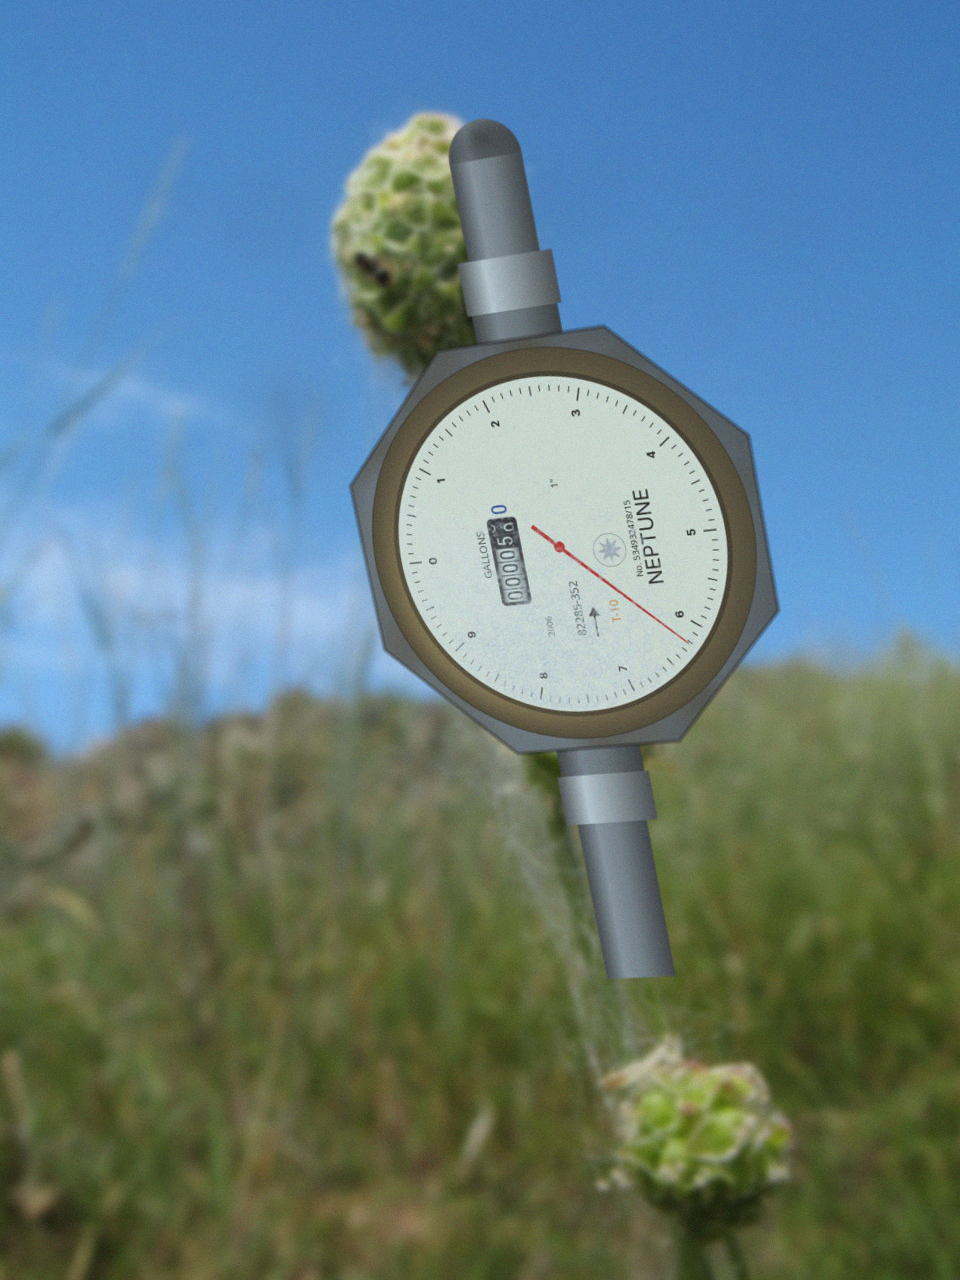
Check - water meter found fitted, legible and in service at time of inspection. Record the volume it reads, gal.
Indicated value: 586.2 gal
